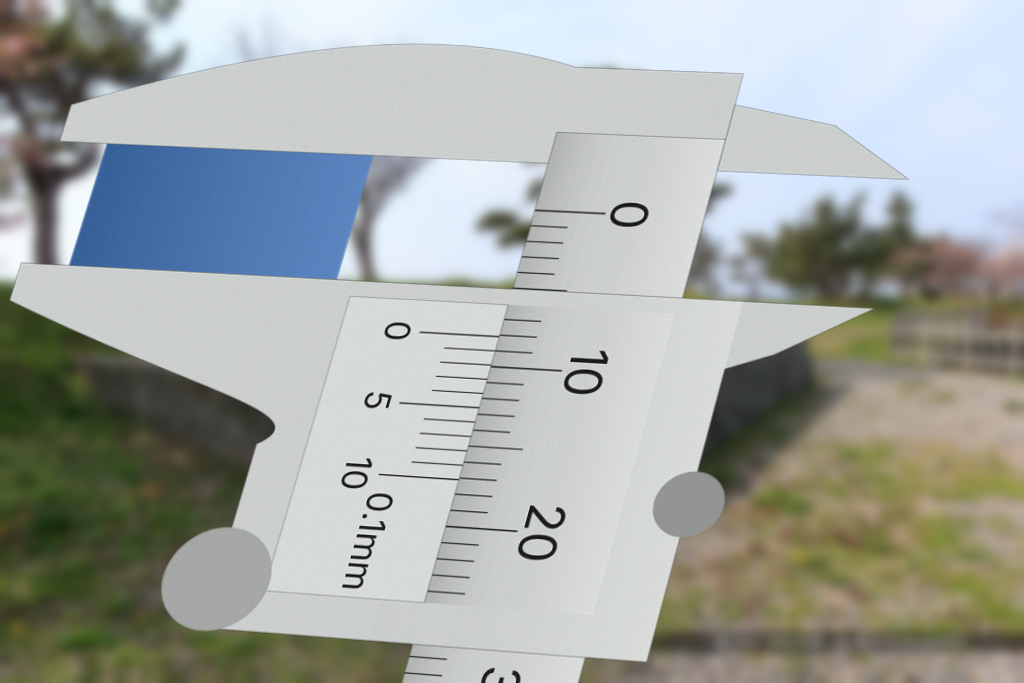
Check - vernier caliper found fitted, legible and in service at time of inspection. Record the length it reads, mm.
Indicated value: 8.1 mm
